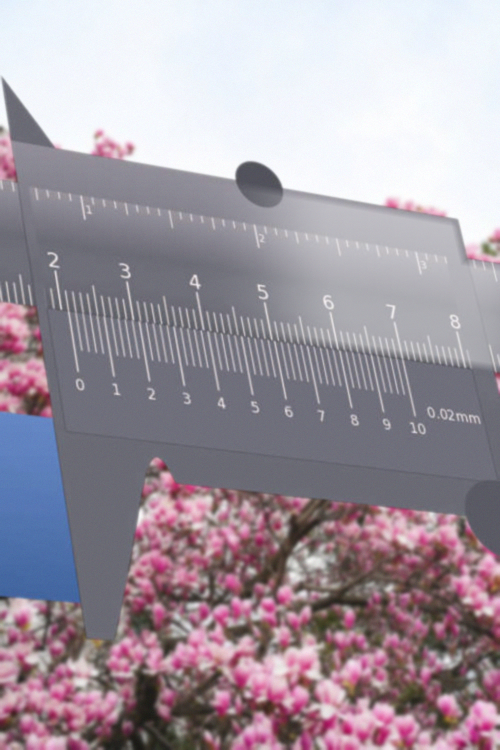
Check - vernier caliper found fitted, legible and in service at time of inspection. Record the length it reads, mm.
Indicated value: 21.0 mm
